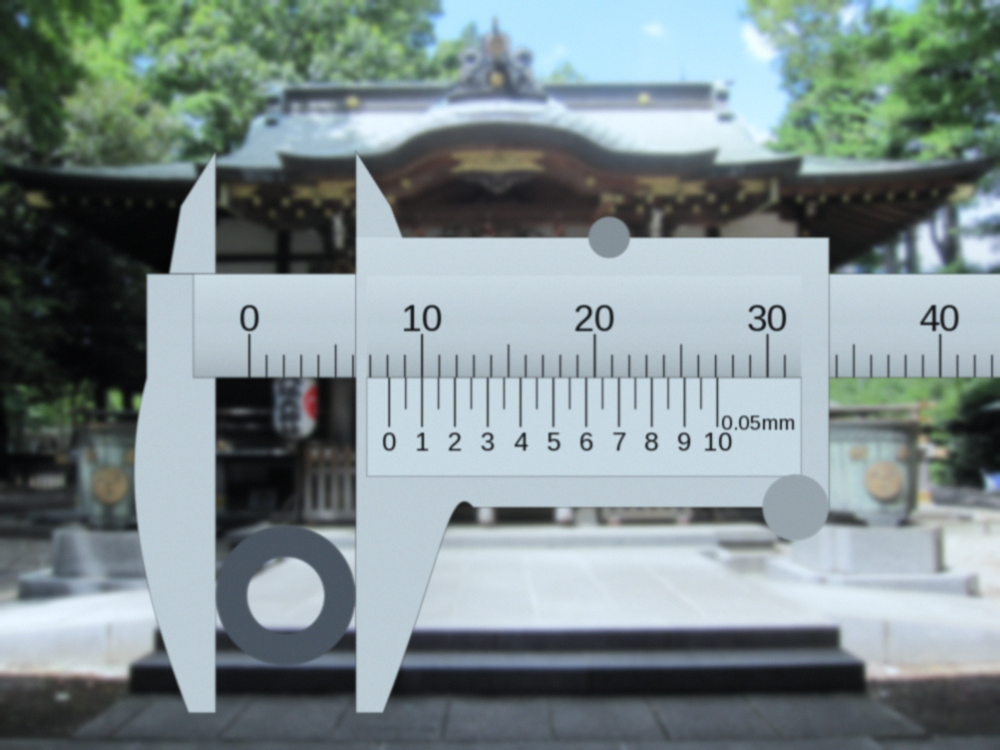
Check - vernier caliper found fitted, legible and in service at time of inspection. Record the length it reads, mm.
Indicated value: 8.1 mm
